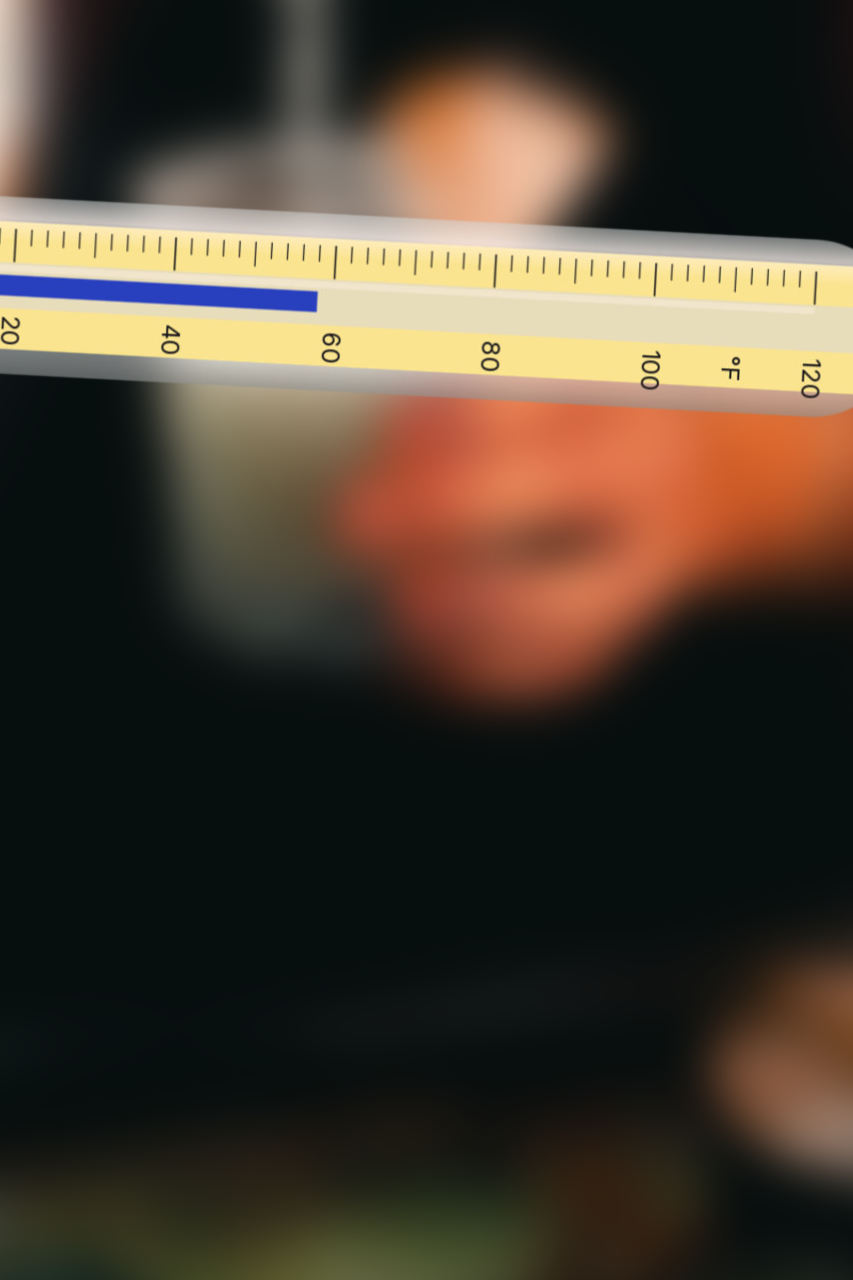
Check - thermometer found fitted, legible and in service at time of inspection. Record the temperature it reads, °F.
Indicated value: 58 °F
